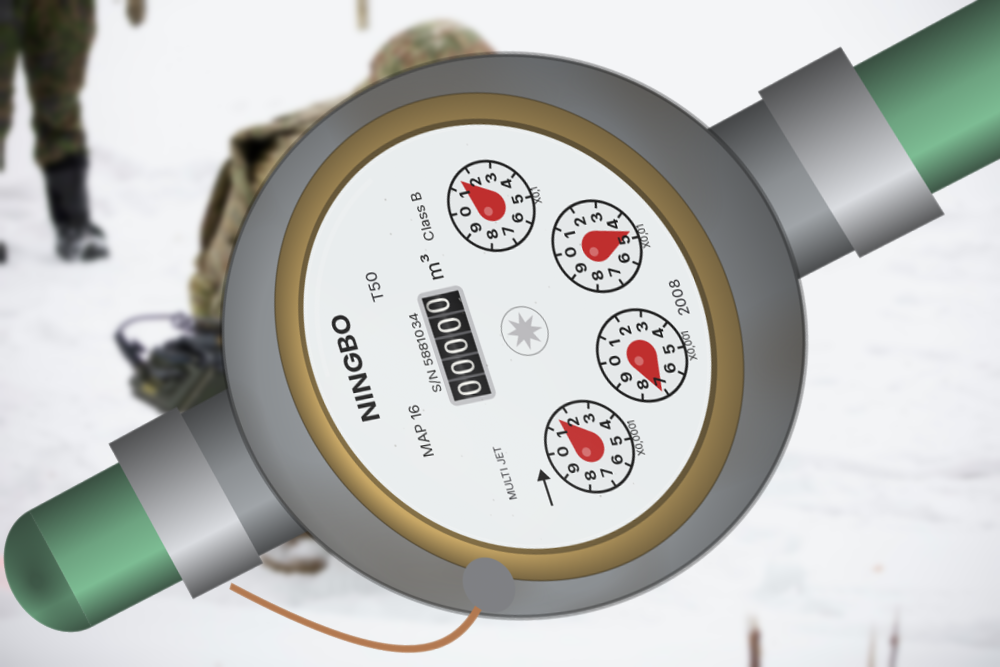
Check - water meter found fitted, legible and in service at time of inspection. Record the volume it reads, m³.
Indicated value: 0.1471 m³
